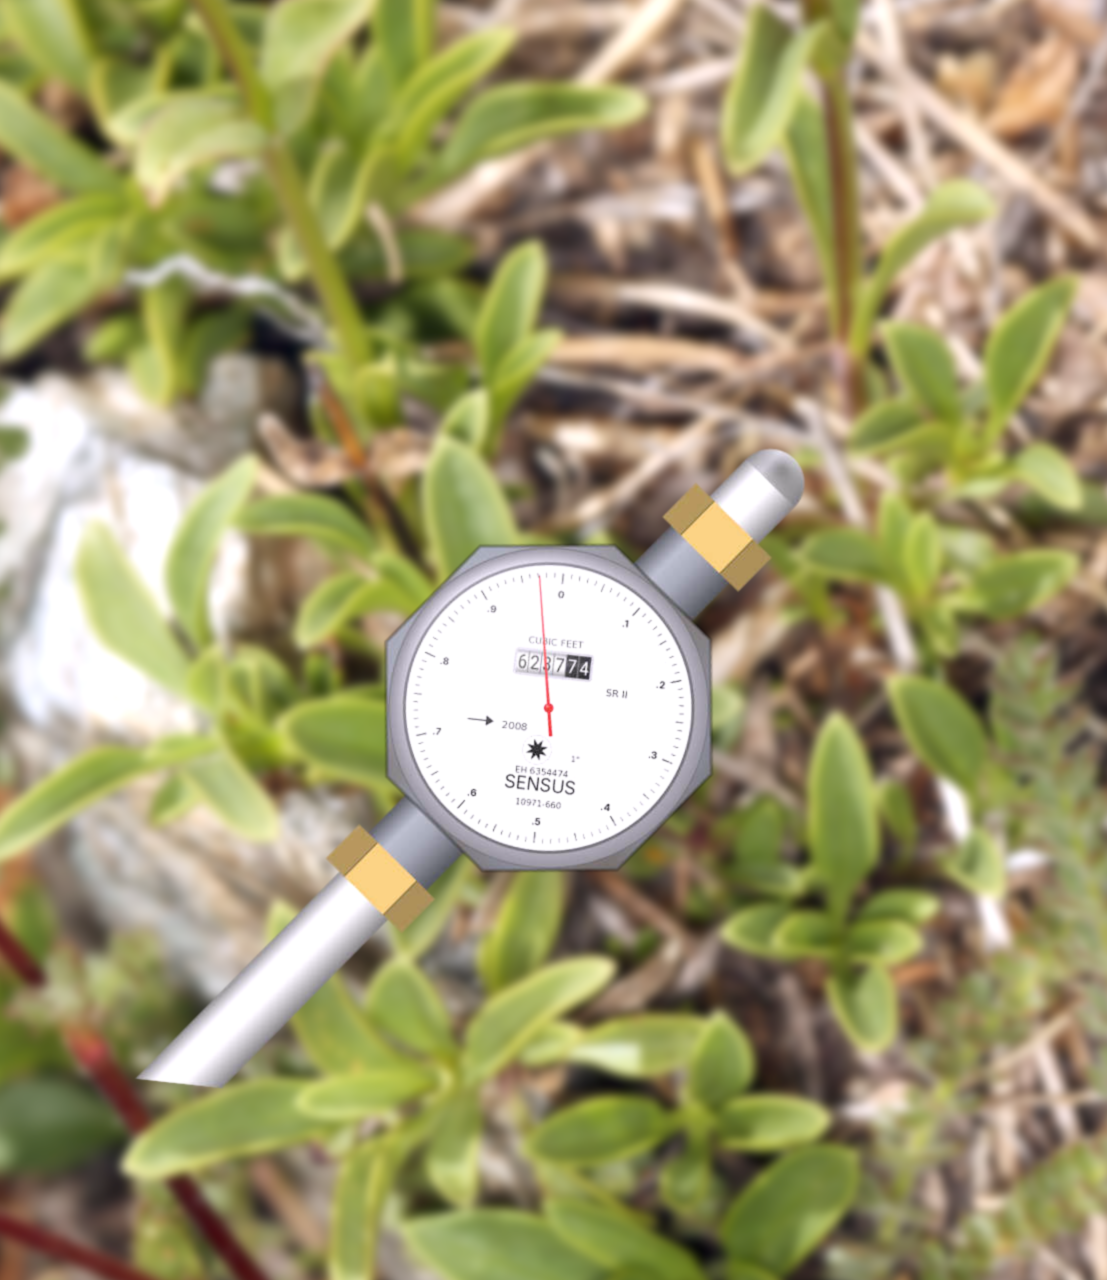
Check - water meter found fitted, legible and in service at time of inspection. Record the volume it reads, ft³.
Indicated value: 623773.97 ft³
